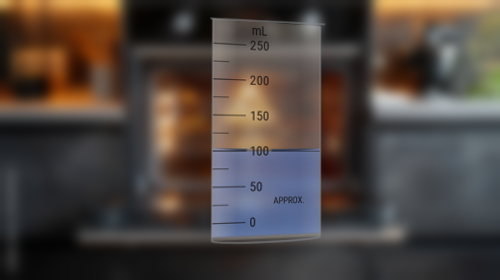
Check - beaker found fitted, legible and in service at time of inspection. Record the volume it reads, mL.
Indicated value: 100 mL
